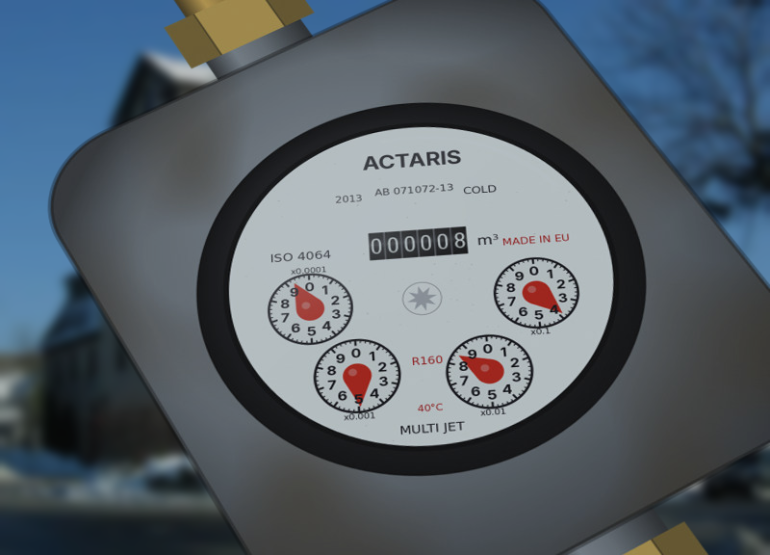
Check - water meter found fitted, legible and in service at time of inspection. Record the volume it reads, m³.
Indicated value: 8.3849 m³
